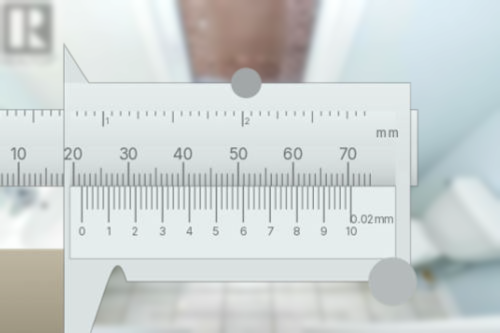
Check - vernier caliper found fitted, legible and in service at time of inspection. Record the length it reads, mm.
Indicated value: 21.5 mm
